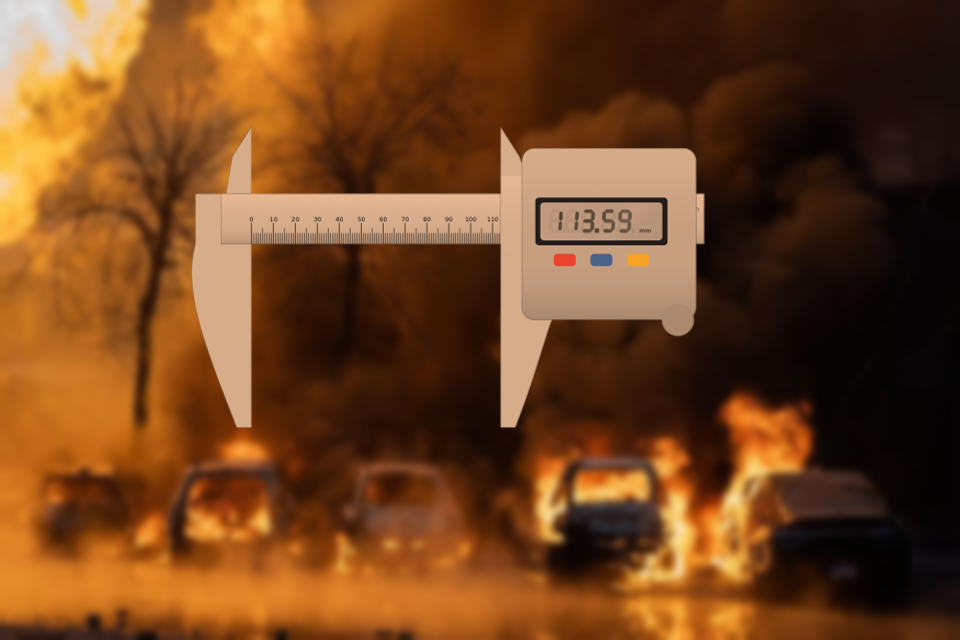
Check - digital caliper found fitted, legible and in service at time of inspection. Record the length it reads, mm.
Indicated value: 113.59 mm
